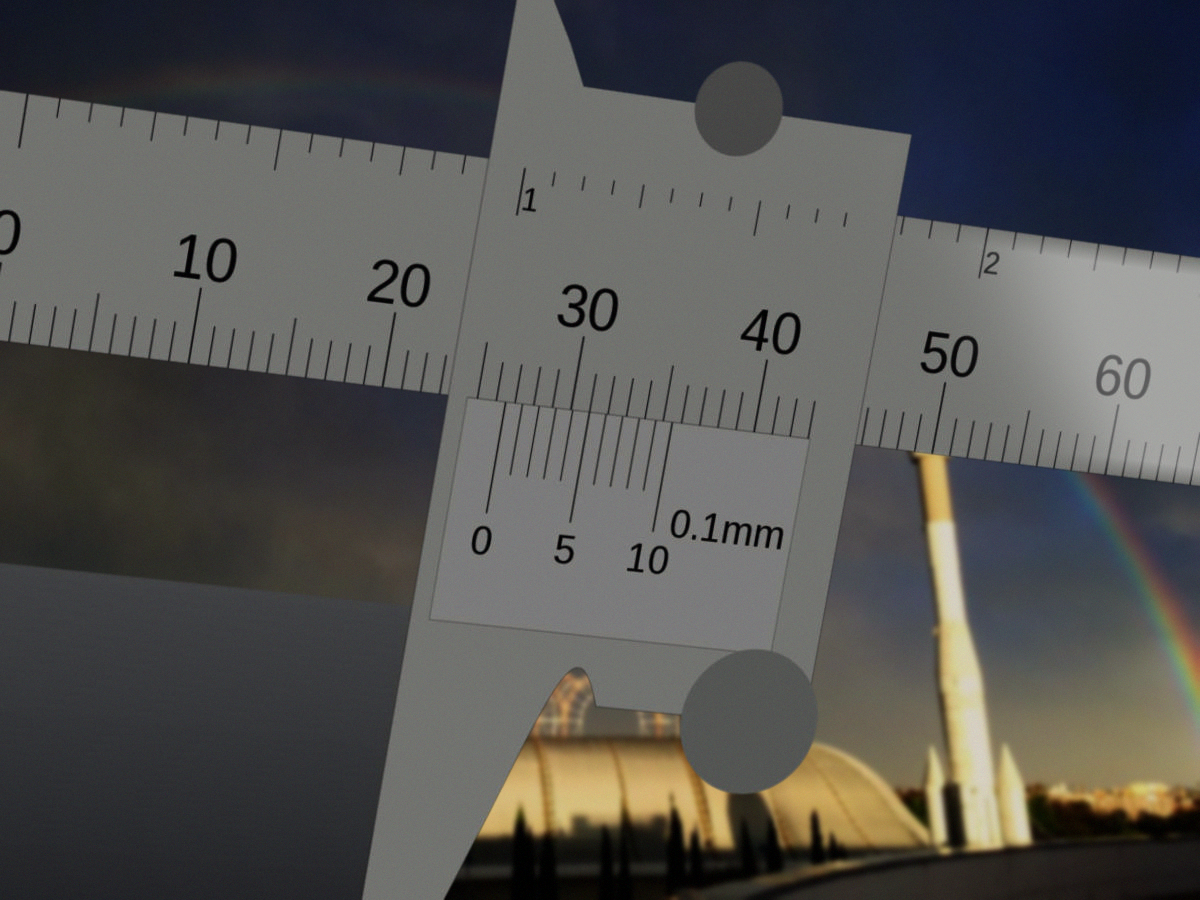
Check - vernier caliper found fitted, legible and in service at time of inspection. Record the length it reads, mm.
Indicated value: 26.5 mm
